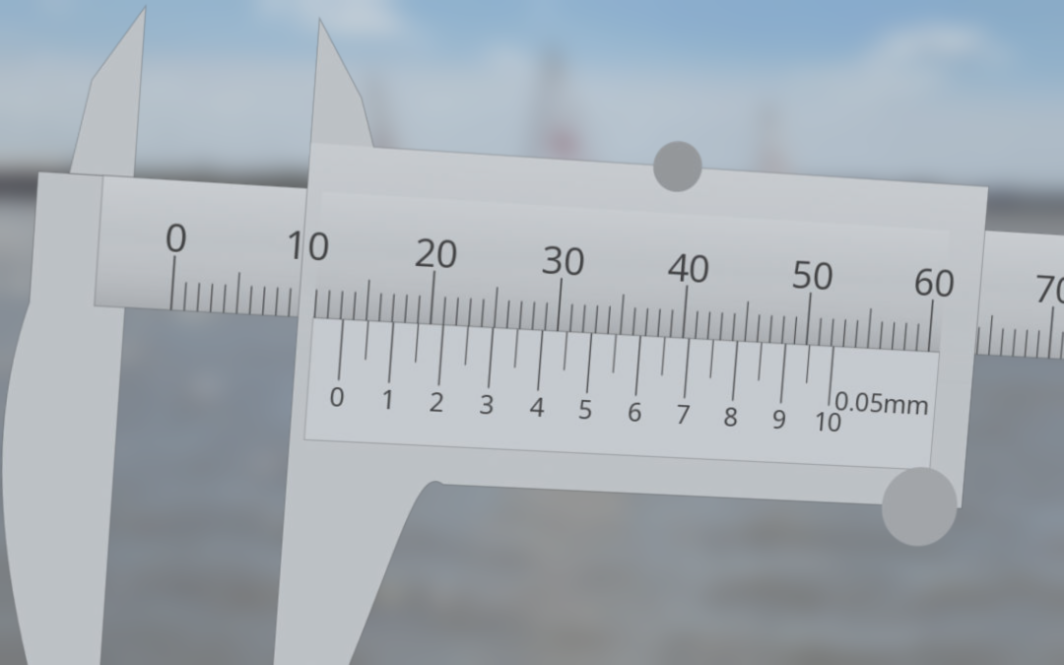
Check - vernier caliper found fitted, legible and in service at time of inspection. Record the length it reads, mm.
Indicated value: 13.2 mm
